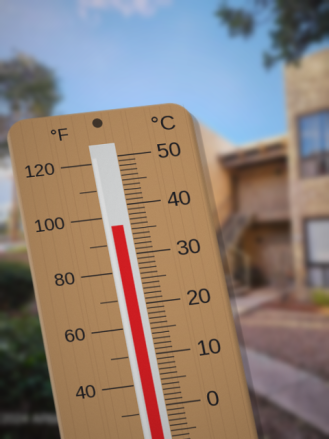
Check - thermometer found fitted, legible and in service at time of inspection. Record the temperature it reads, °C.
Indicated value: 36 °C
